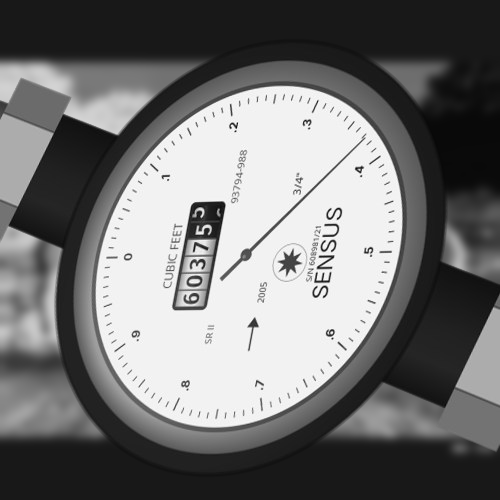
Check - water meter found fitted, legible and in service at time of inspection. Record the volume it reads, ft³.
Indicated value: 603755.37 ft³
